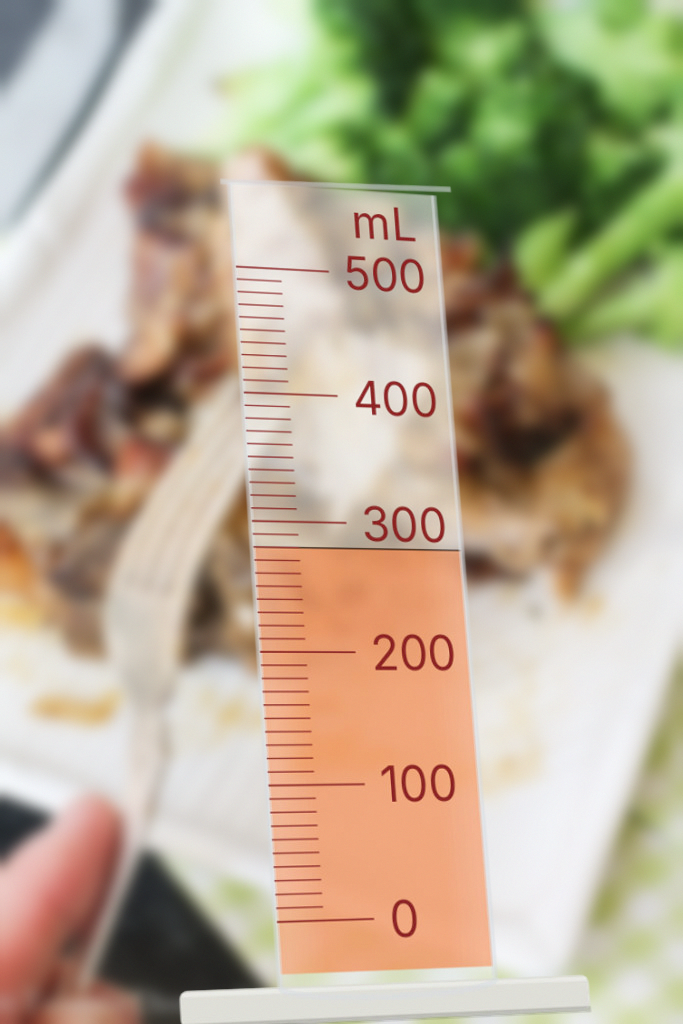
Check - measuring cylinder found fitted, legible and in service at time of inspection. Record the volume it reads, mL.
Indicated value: 280 mL
